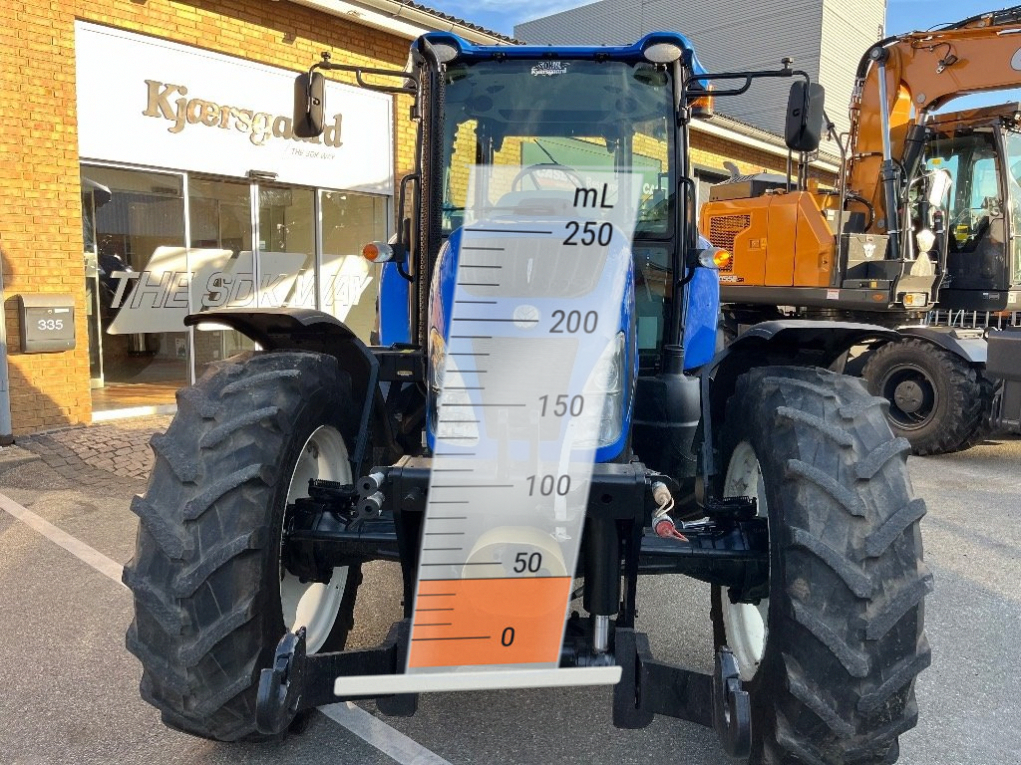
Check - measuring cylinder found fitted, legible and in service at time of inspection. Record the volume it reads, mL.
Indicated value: 40 mL
